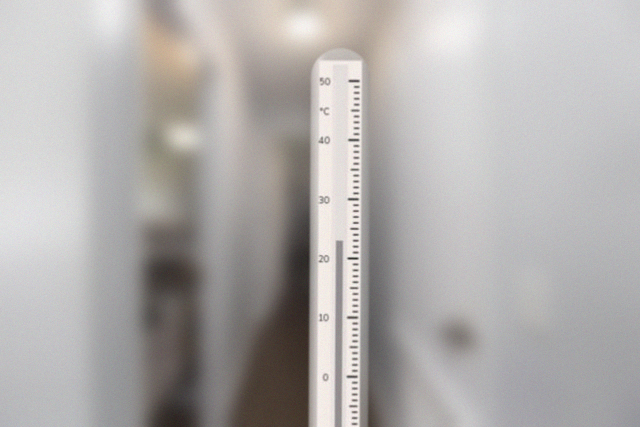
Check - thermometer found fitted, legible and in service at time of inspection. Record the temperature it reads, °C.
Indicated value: 23 °C
